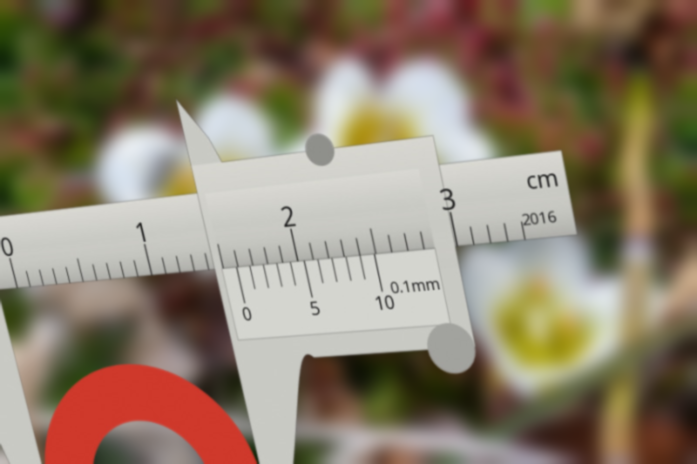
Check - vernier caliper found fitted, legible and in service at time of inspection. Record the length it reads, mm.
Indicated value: 15.9 mm
